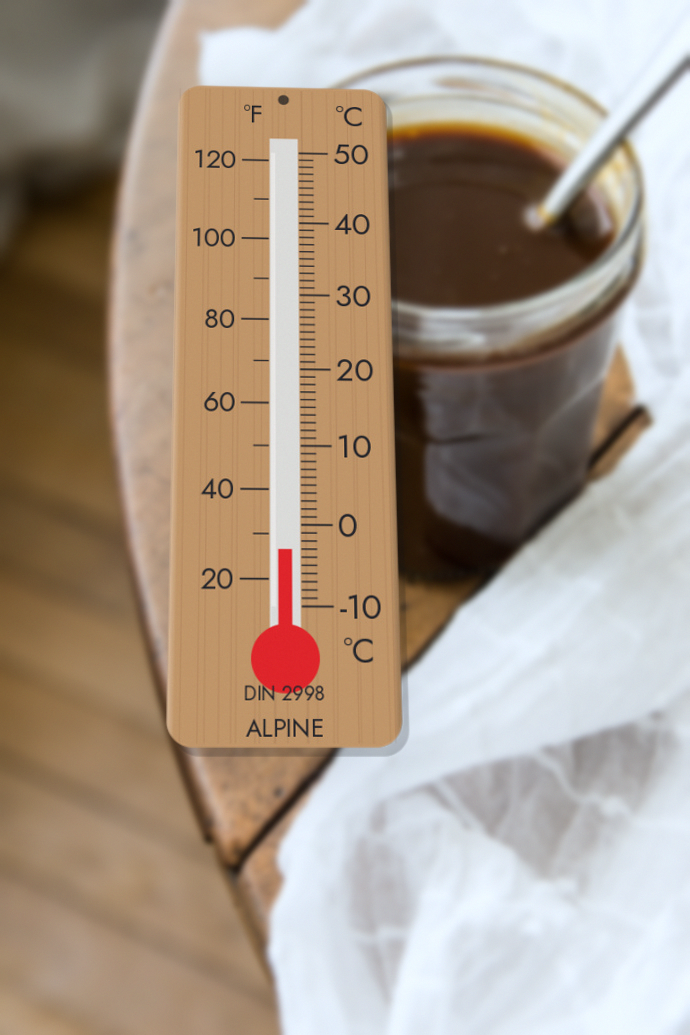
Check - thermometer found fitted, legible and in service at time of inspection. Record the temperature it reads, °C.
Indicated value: -3 °C
